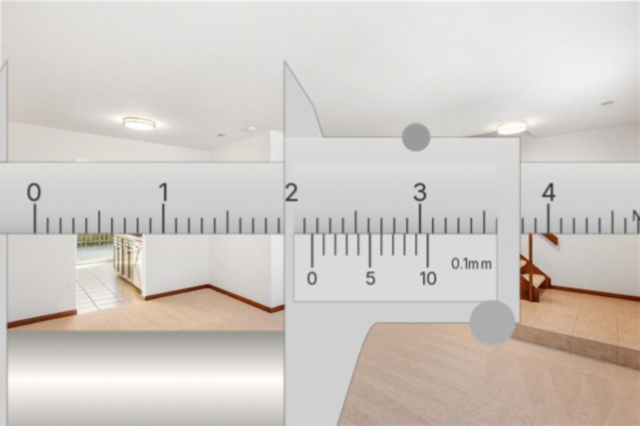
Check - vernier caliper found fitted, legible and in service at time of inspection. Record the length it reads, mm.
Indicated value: 21.6 mm
